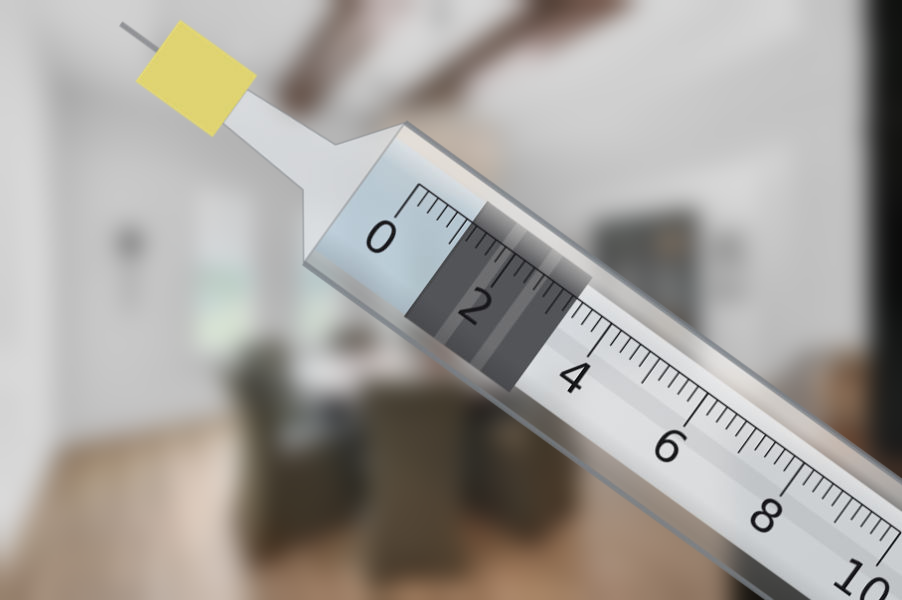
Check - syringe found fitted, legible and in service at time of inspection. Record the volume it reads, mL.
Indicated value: 1.1 mL
